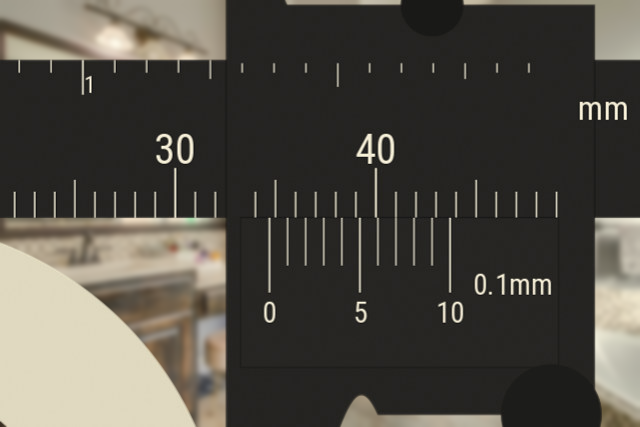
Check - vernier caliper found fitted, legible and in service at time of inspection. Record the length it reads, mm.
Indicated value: 34.7 mm
